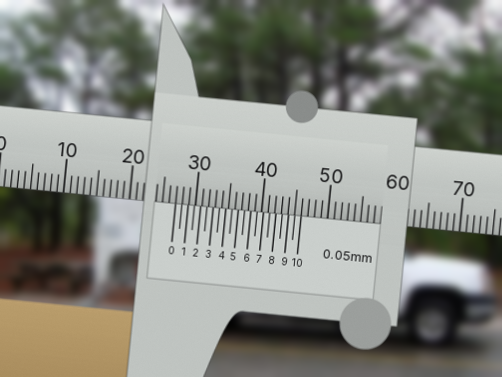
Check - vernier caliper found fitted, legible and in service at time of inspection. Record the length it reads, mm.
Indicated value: 27.0 mm
